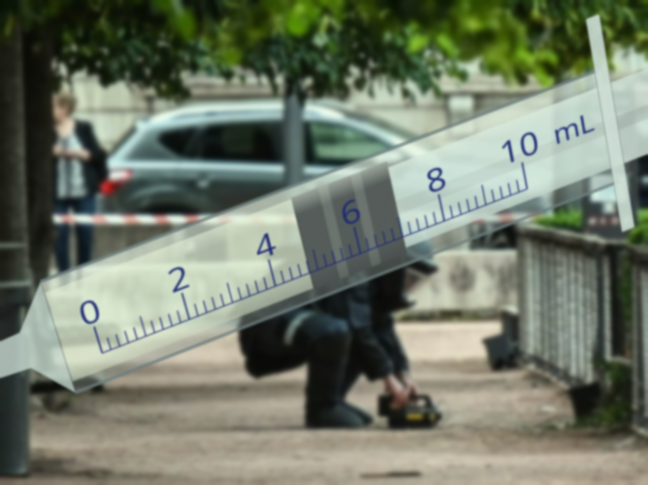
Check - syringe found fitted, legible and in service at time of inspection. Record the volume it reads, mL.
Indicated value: 4.8 mL
